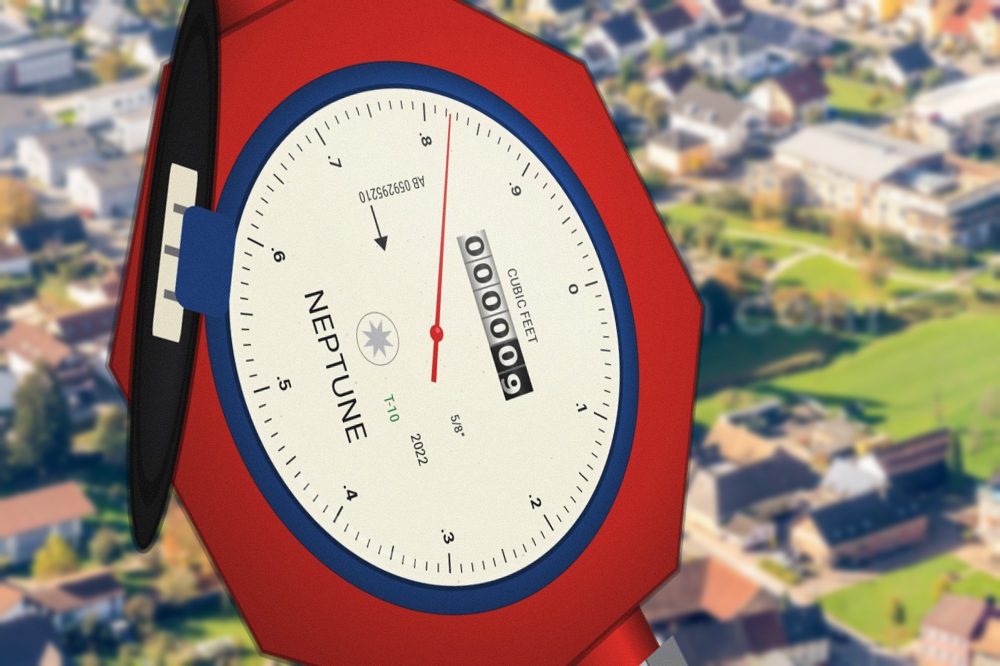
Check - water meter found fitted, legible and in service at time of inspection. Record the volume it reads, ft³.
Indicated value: 8.82 ft³
